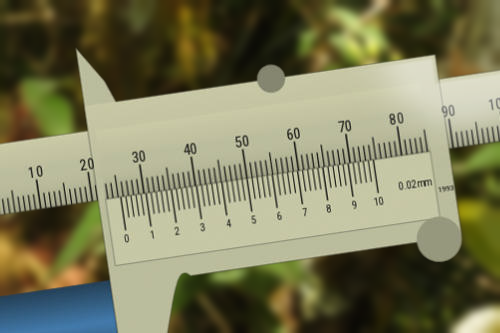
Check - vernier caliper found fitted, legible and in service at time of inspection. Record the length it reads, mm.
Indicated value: 25.5 mm
